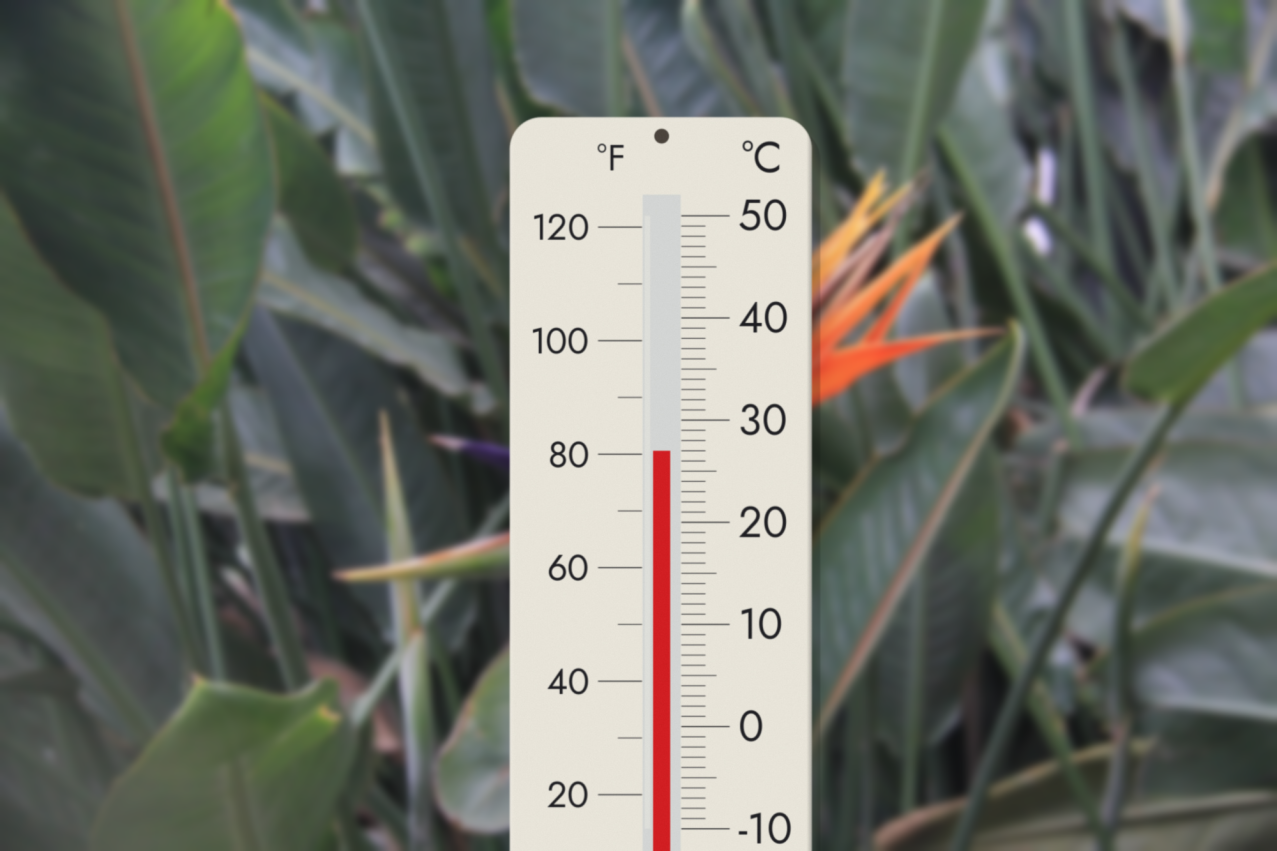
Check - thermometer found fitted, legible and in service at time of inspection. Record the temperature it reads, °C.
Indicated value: 27 °C
